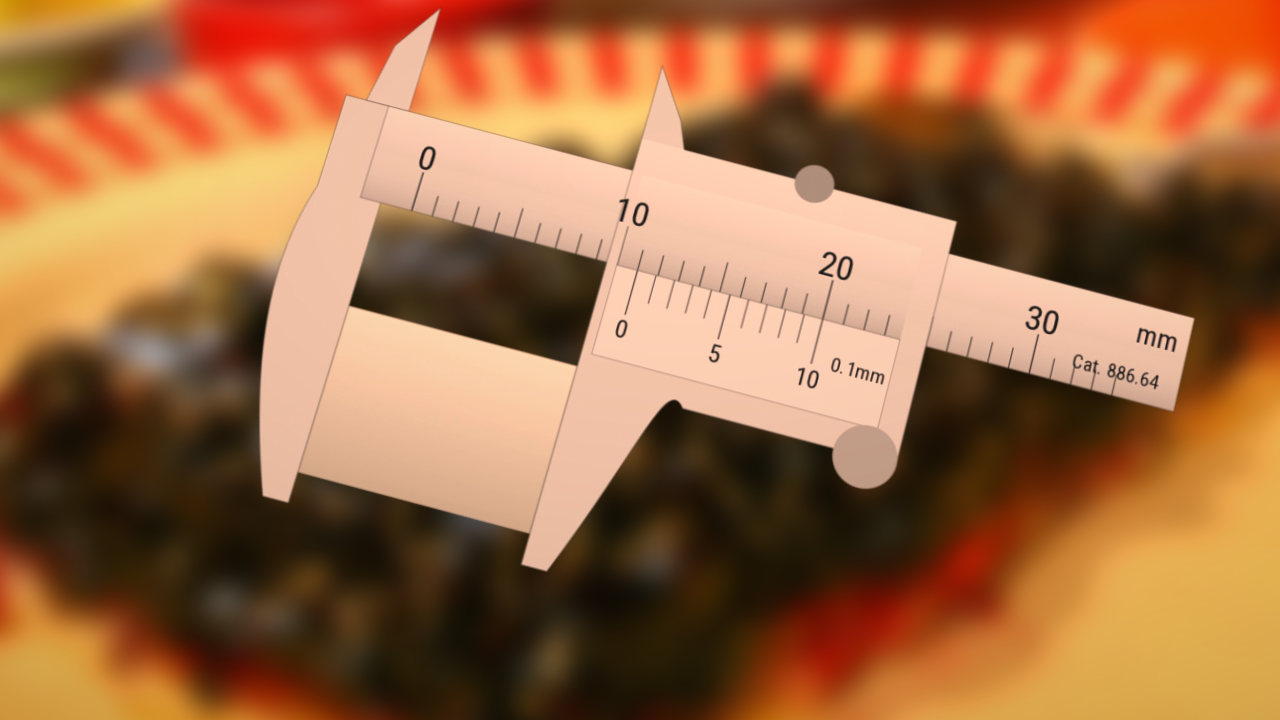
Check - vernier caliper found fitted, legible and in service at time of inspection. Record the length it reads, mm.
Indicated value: 11.0 mm
